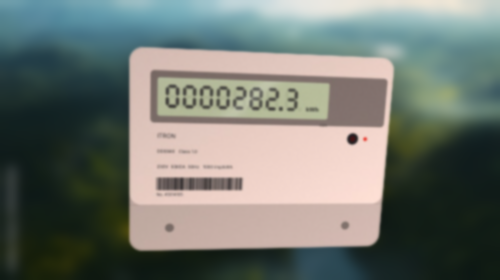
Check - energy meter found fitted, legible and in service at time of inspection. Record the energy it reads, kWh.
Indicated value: 282.3 kWh
